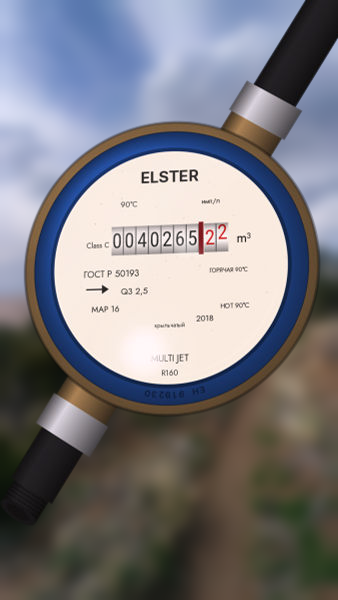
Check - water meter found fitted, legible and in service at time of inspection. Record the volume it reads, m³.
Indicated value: 40265.22 m³
